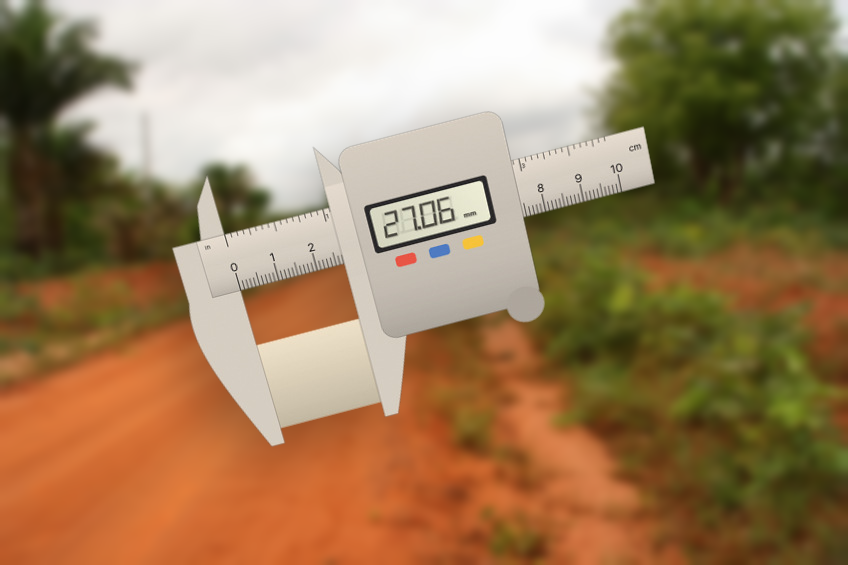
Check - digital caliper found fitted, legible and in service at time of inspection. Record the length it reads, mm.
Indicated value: 27.06 mm
